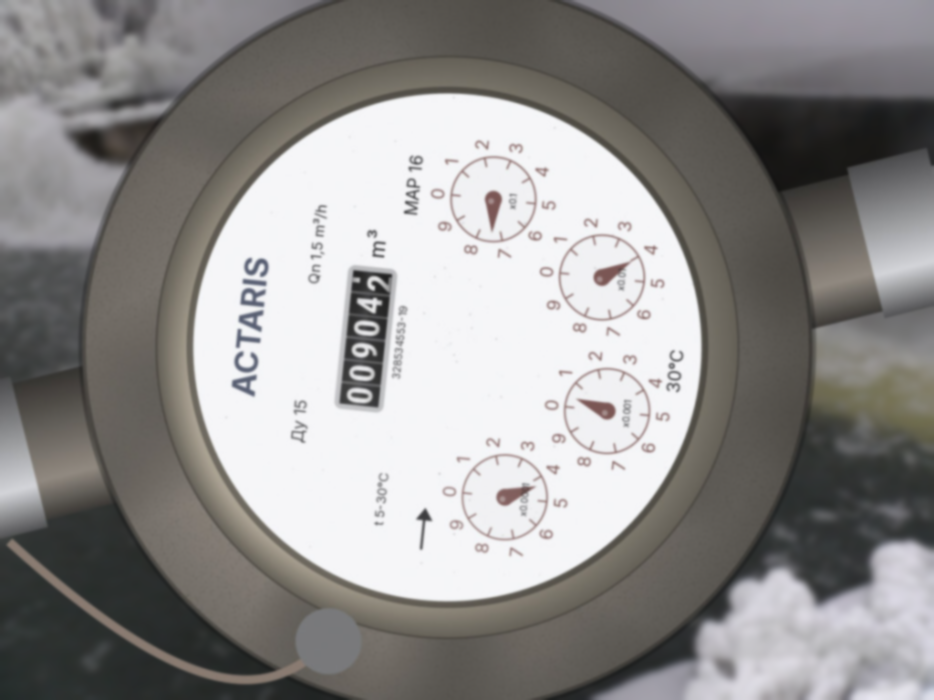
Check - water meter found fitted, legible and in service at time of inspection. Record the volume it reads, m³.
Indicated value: 9041.7404 m³
